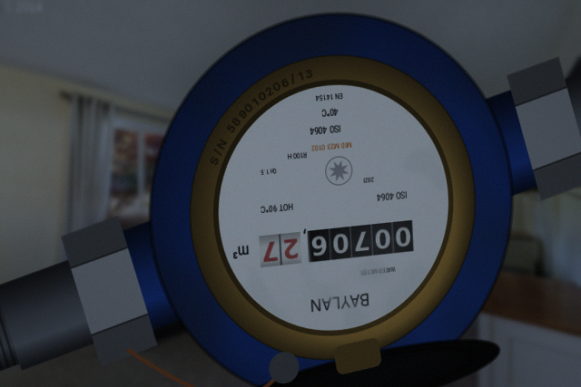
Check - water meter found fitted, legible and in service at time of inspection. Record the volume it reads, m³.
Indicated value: 706.27 m³
